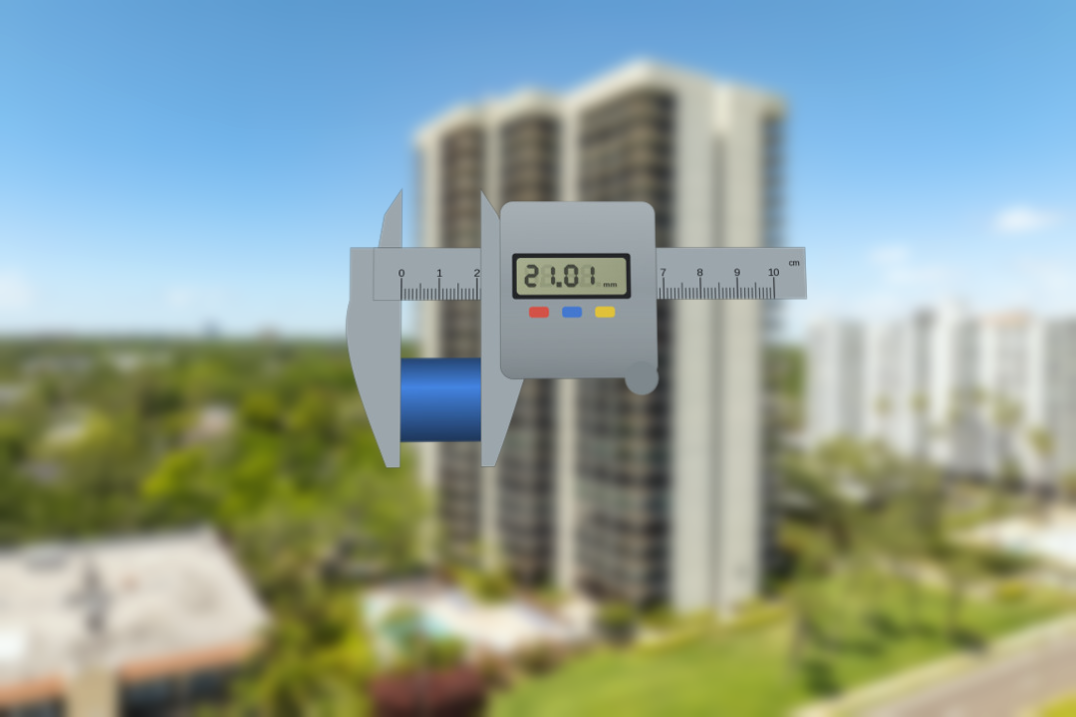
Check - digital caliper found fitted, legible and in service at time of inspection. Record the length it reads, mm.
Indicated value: 21.01 mm
